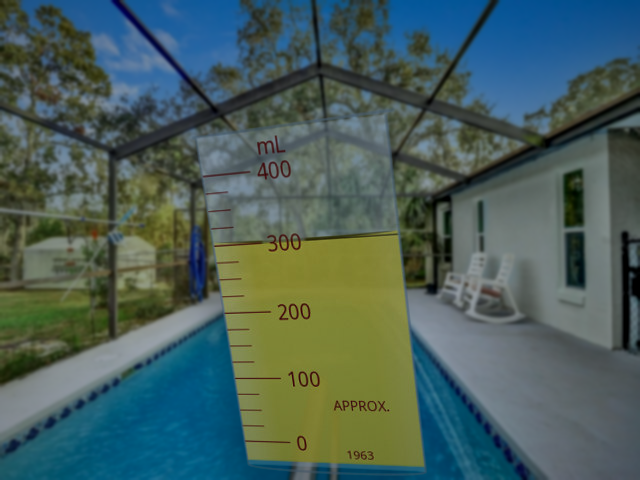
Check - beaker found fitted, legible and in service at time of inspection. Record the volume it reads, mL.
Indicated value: 300 mL
